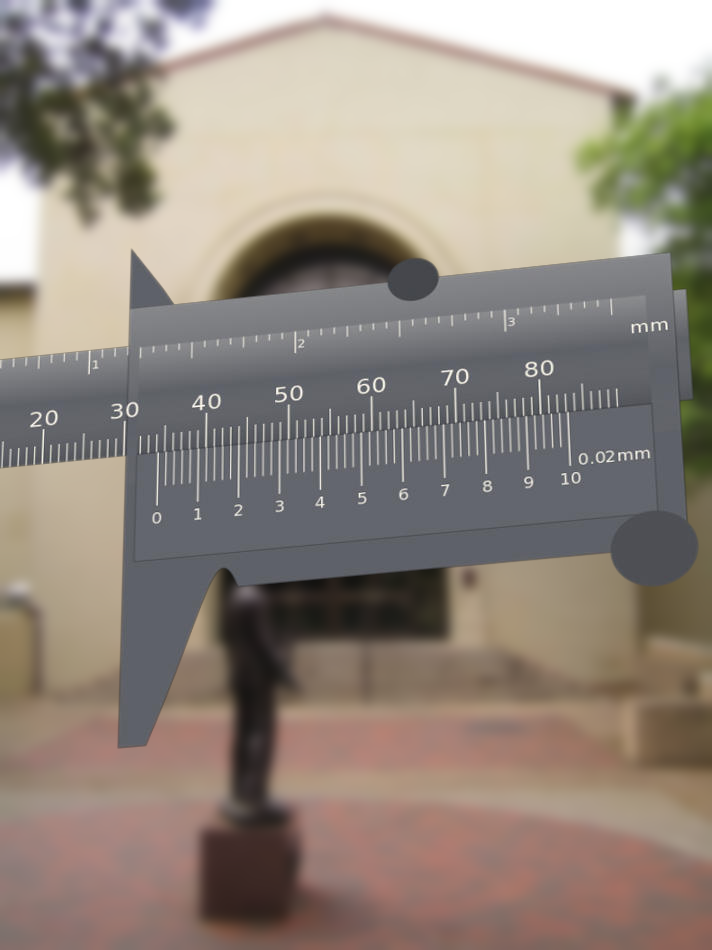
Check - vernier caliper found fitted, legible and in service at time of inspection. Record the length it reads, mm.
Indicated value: 34.2 mm
